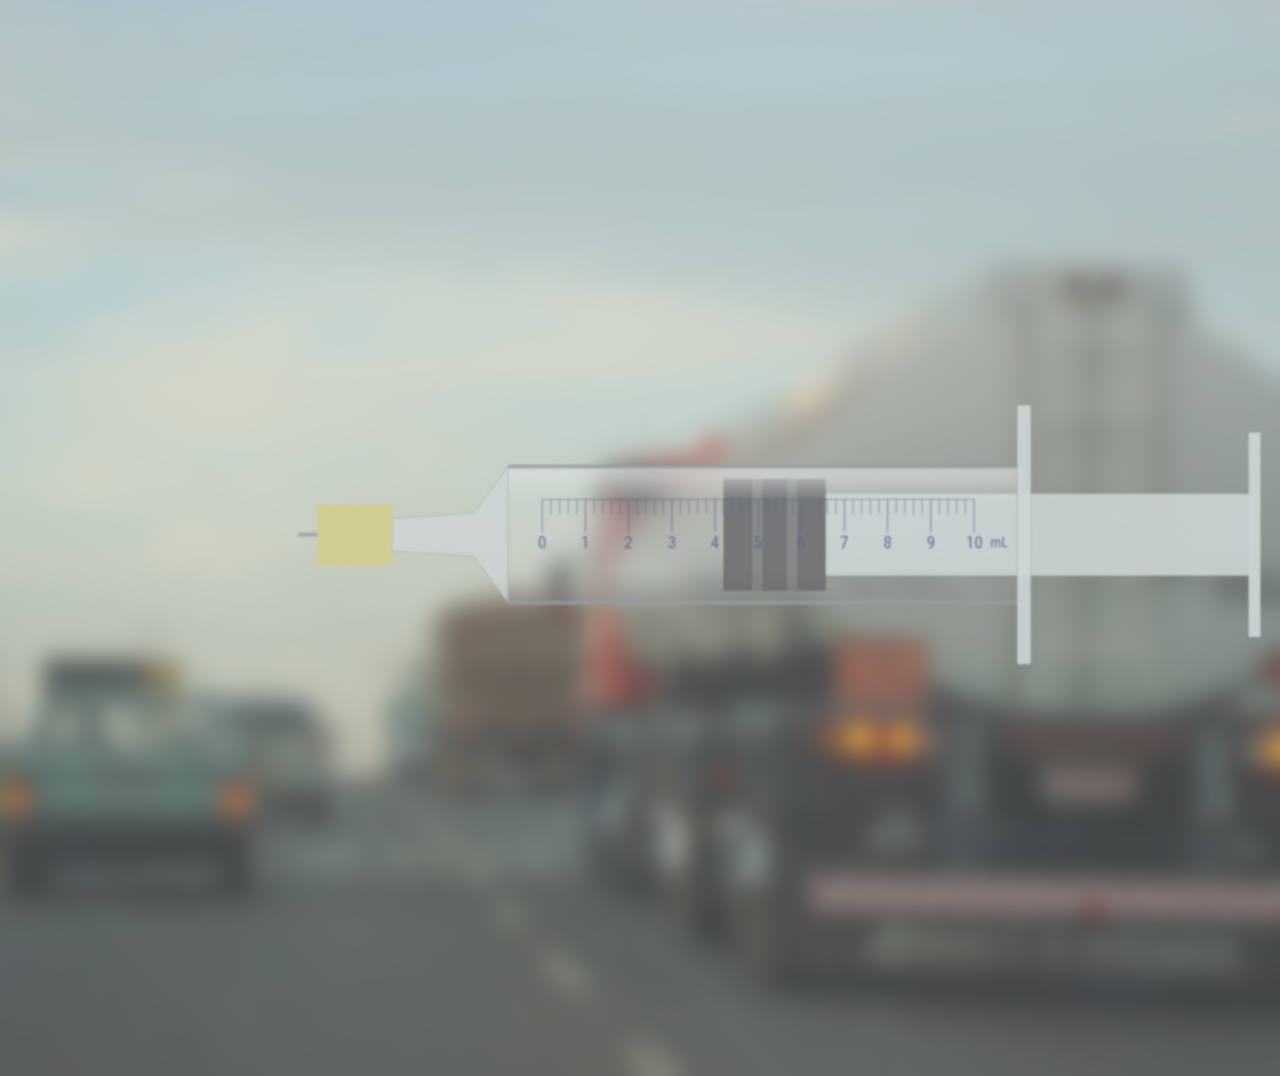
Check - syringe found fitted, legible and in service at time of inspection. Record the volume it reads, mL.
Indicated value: 4.2 mL
